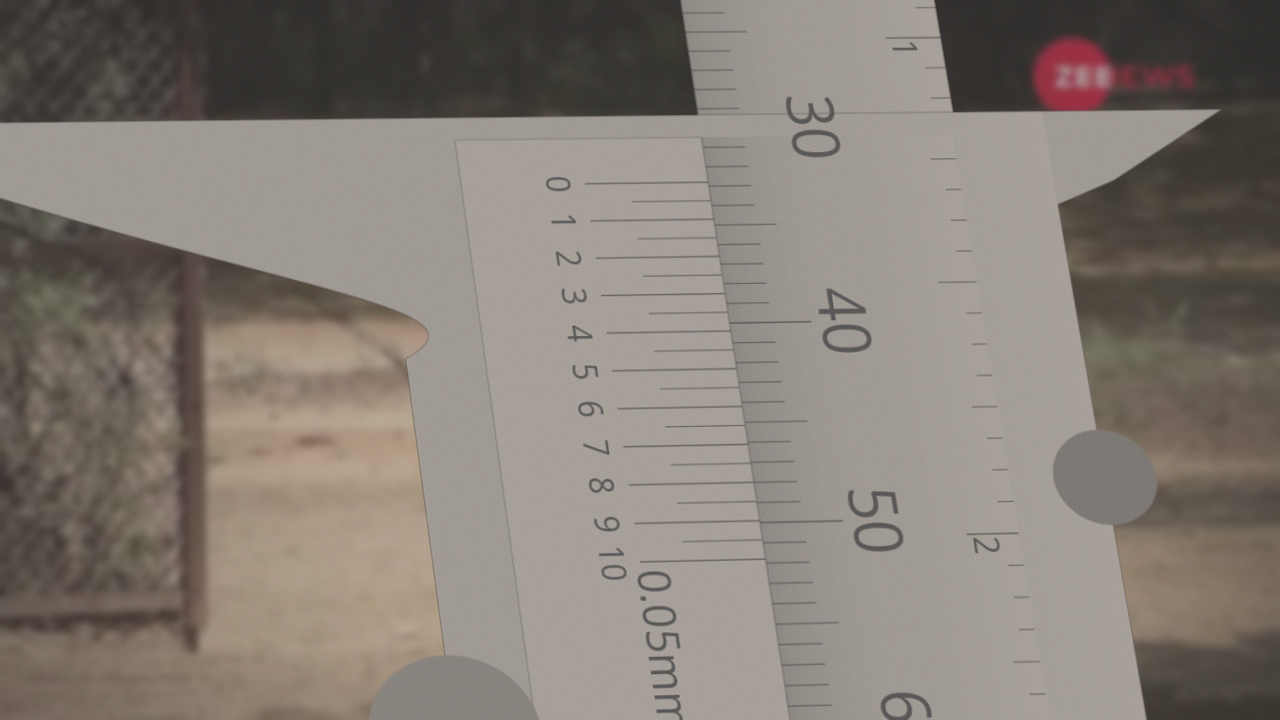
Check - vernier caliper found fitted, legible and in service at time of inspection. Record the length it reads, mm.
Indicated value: 32.8 mm
